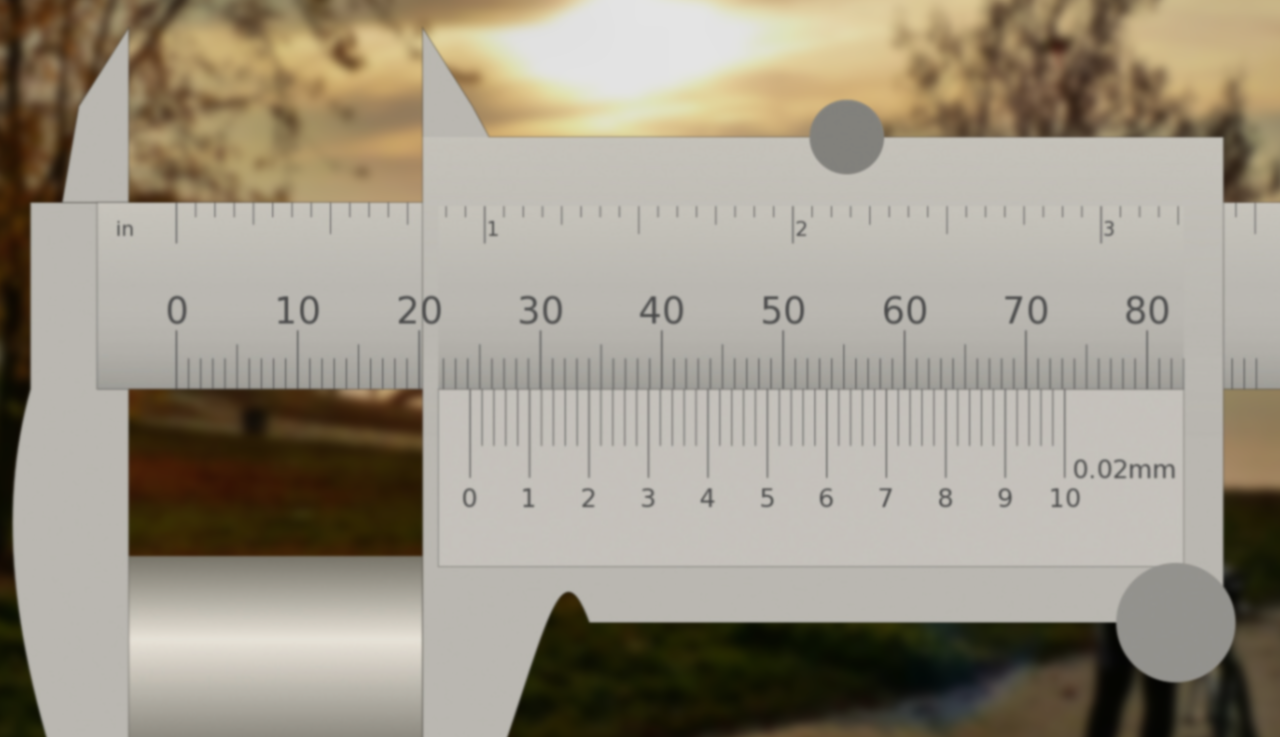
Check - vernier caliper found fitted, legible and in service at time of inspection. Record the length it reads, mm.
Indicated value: 24.2 mm
